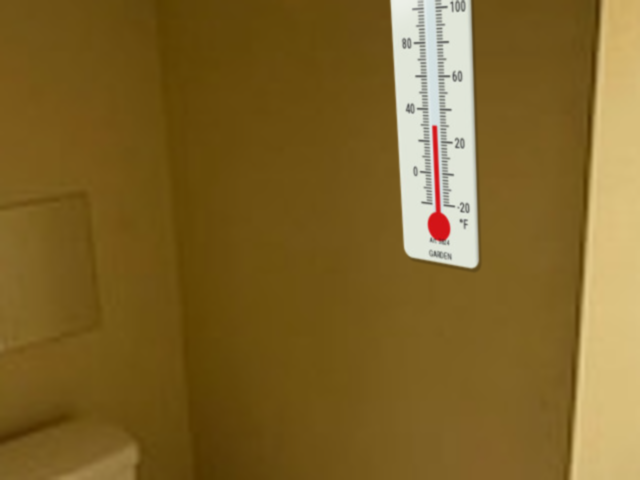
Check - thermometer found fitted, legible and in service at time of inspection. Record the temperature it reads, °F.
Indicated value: 30 °F
